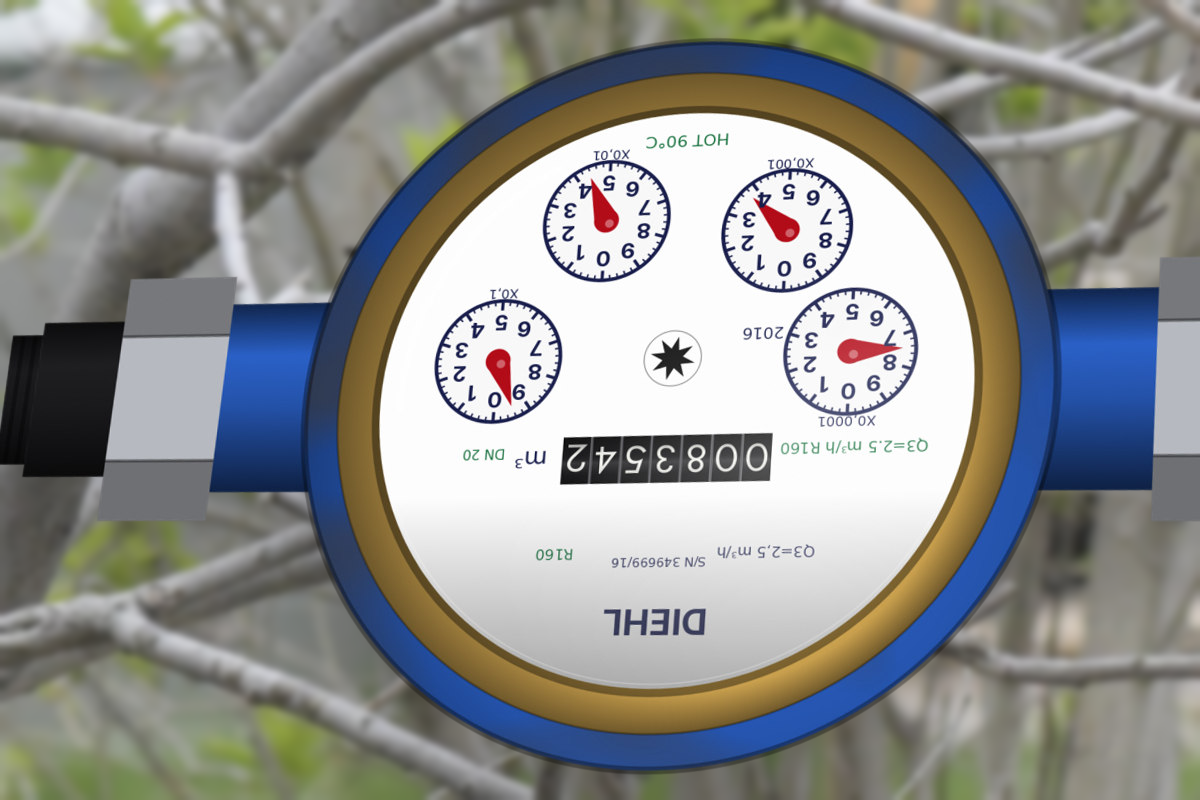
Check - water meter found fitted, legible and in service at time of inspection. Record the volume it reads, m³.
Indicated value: 83541.9437 m³
